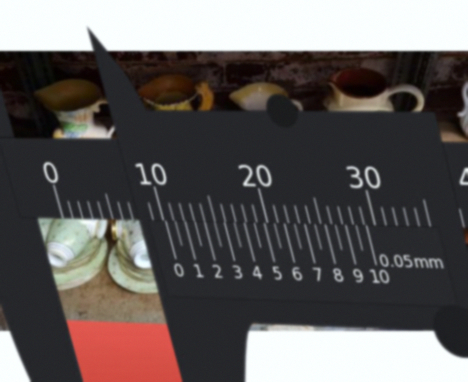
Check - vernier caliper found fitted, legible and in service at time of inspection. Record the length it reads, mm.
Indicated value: 10.2 mm
